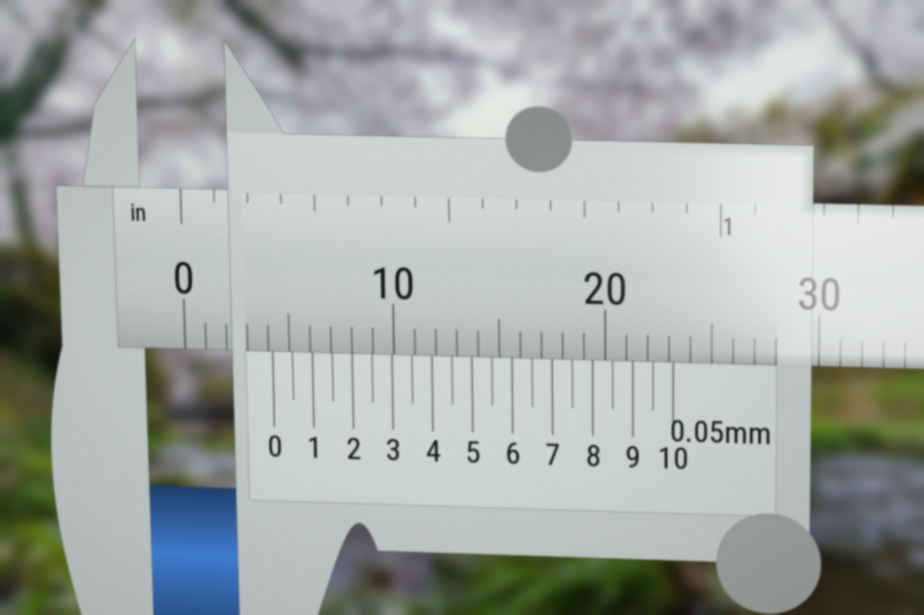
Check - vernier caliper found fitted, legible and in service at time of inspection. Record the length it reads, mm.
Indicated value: 4.2 mm
